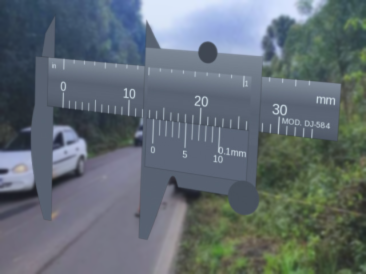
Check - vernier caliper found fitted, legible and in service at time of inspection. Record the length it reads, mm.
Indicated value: 13.6 mm
